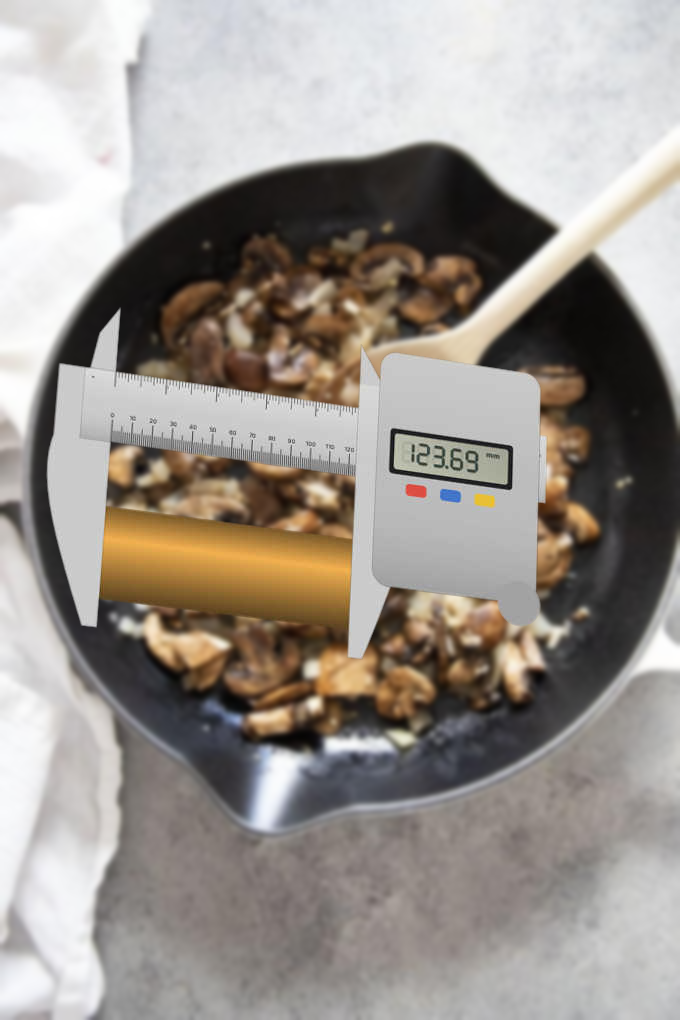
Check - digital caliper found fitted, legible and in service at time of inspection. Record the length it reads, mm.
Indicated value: 123.69 mm
